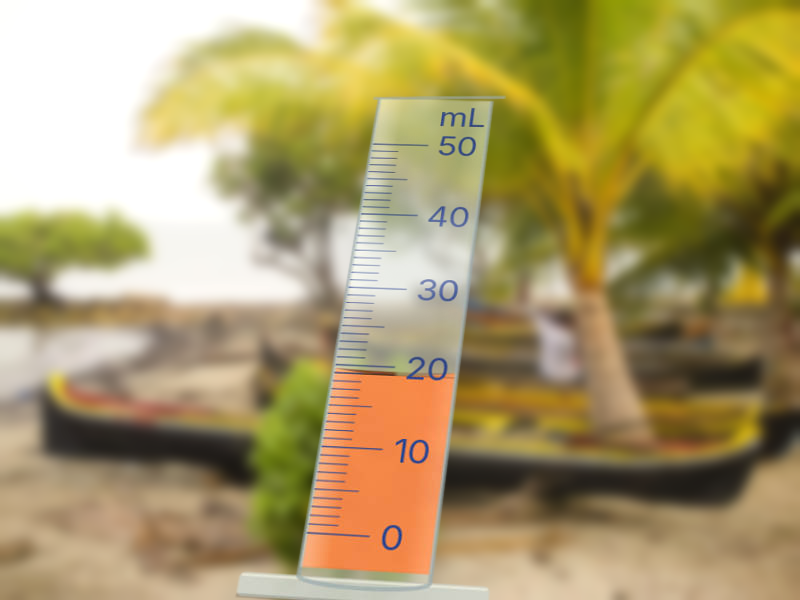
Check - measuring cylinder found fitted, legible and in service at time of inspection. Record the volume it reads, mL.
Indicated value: 19 mL
